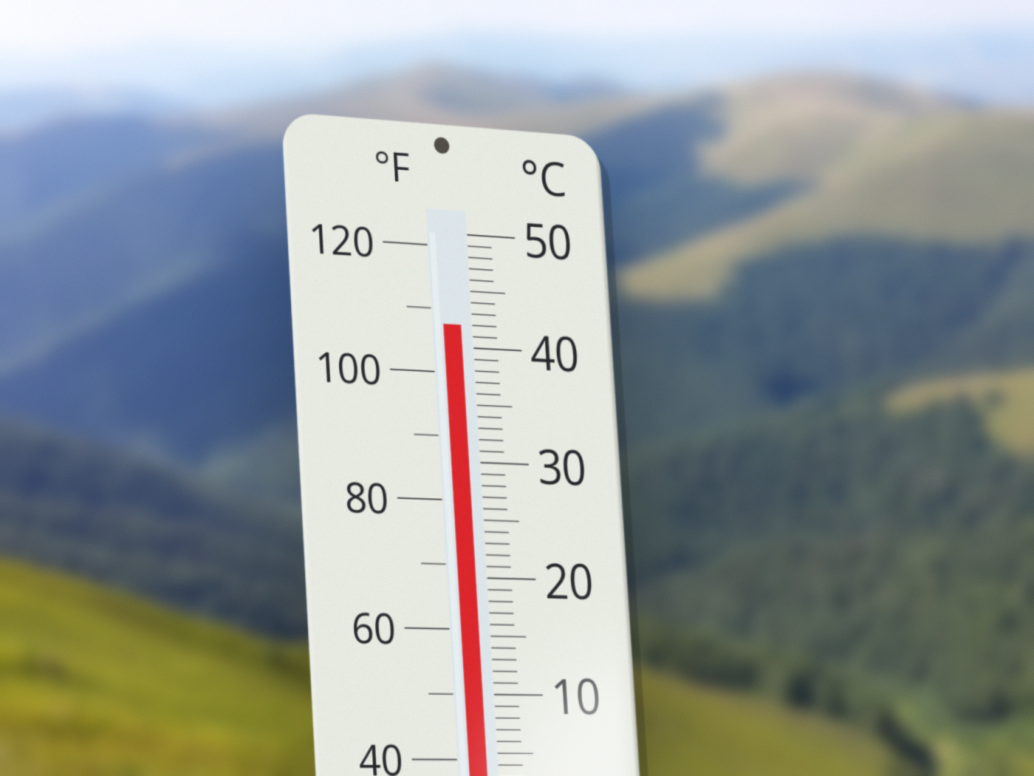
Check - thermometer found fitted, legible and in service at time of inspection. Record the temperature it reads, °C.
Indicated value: 42 °C
